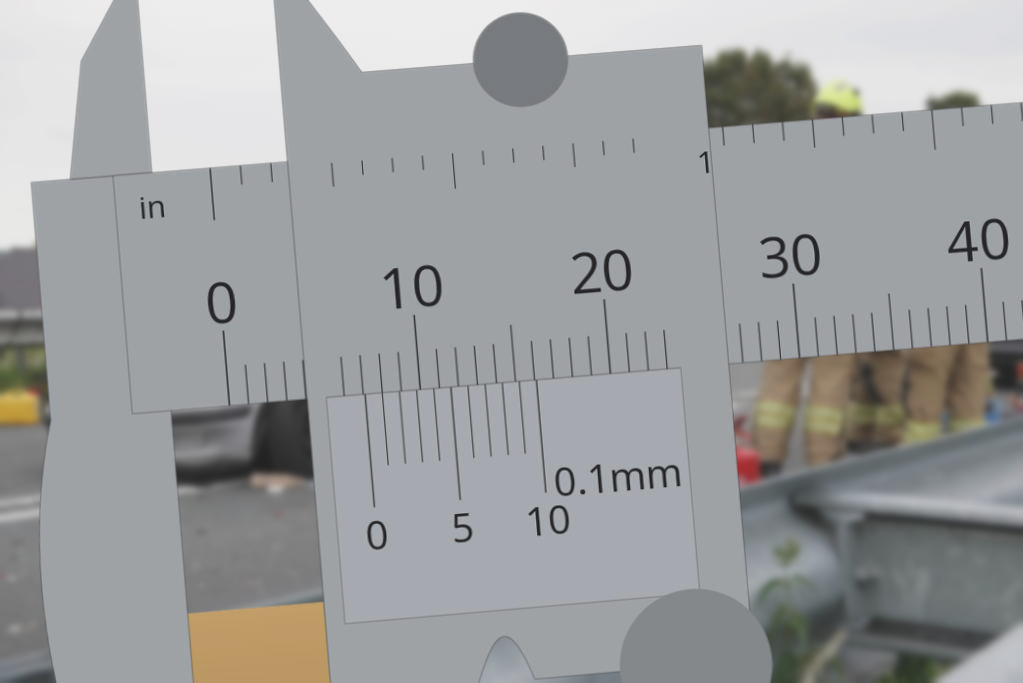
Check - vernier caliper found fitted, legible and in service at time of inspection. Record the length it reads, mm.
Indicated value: 7.1 mm
